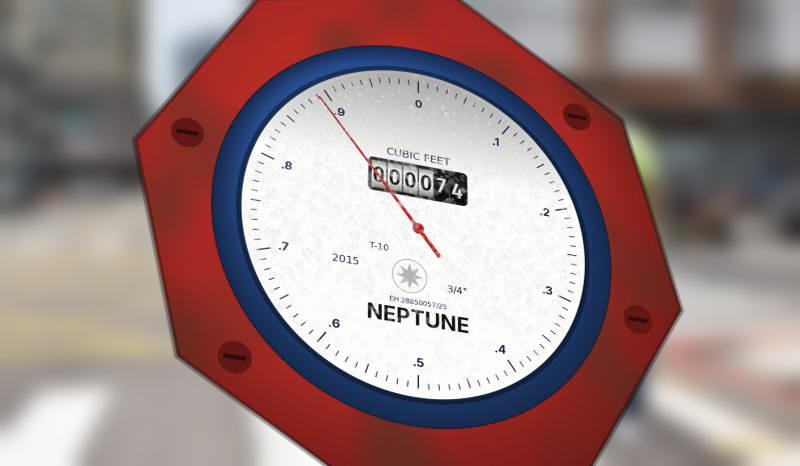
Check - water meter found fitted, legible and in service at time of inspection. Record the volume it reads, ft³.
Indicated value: 73.89 ft³
